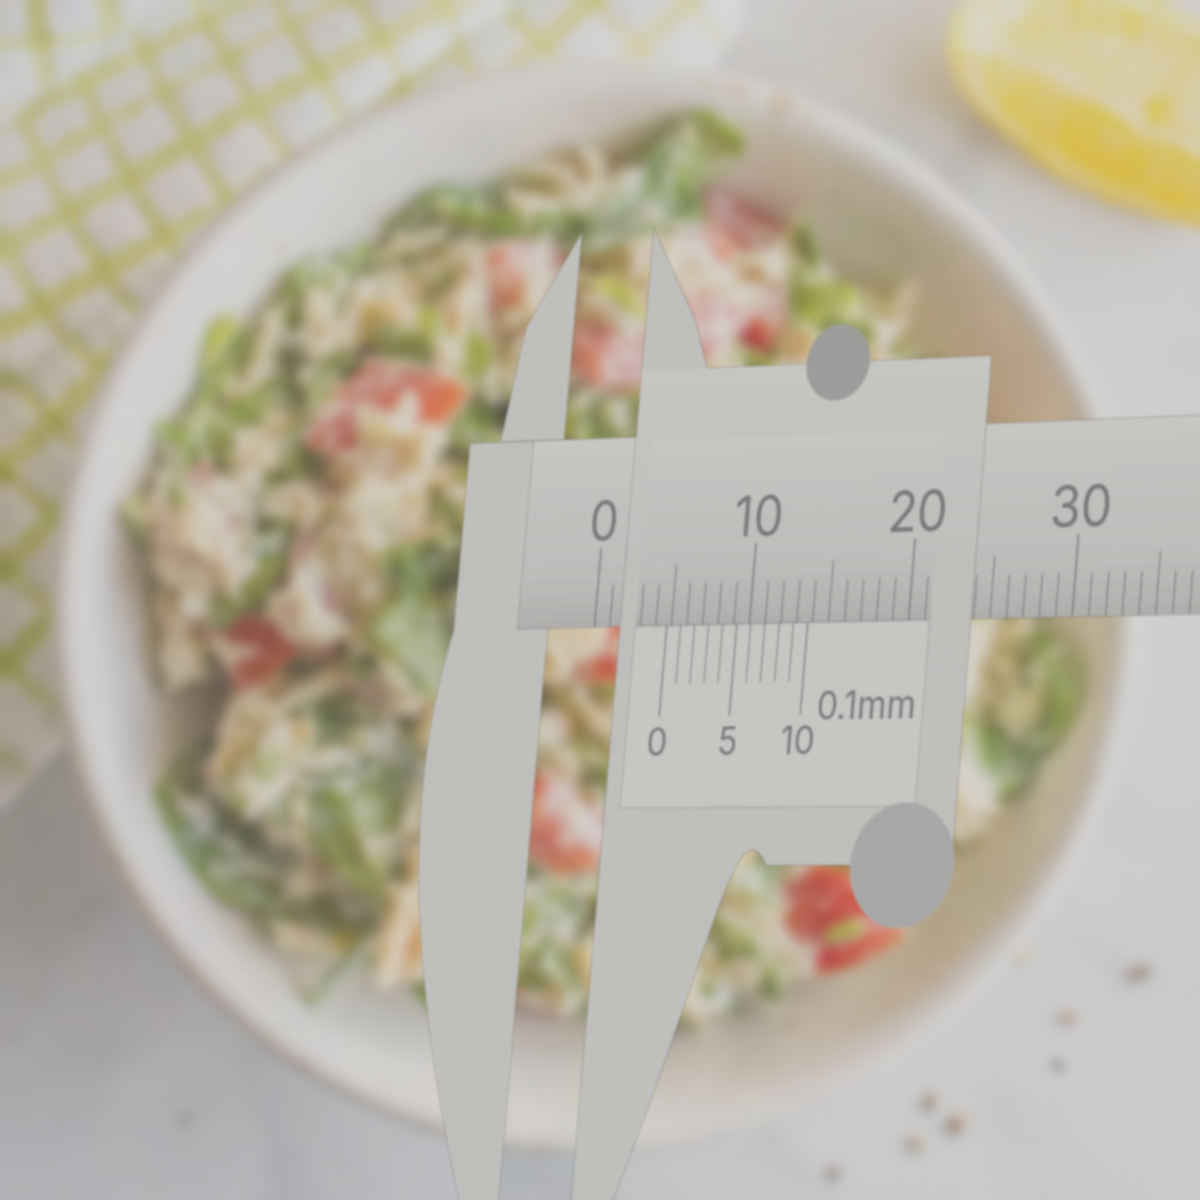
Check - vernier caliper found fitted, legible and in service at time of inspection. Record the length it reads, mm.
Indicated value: 4.7 mm
